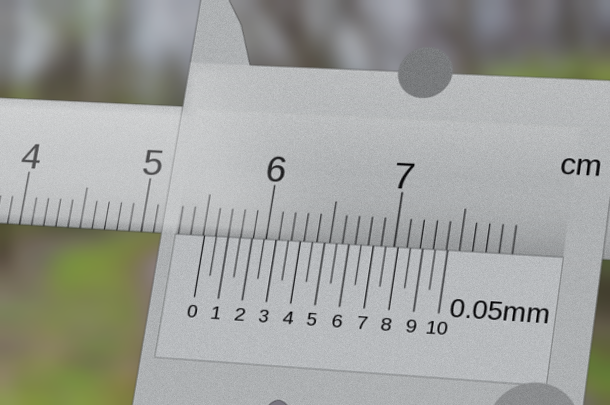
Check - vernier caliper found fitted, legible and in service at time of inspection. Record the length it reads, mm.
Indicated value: 55.1 mm
